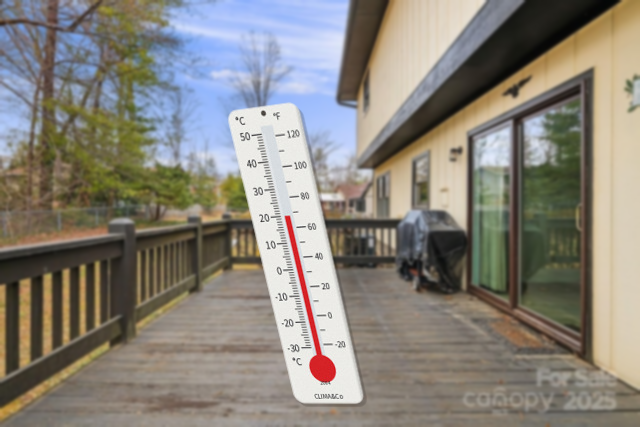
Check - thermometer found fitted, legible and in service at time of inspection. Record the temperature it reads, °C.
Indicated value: 20 °C
